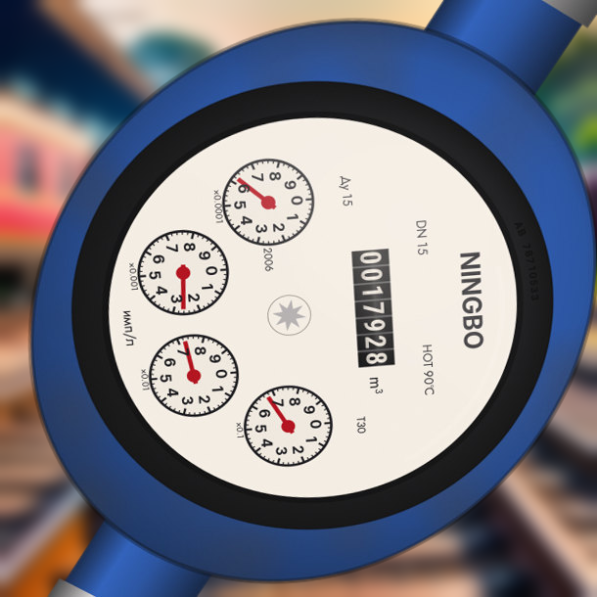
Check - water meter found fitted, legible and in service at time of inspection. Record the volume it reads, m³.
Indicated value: 17928.6726 m³
